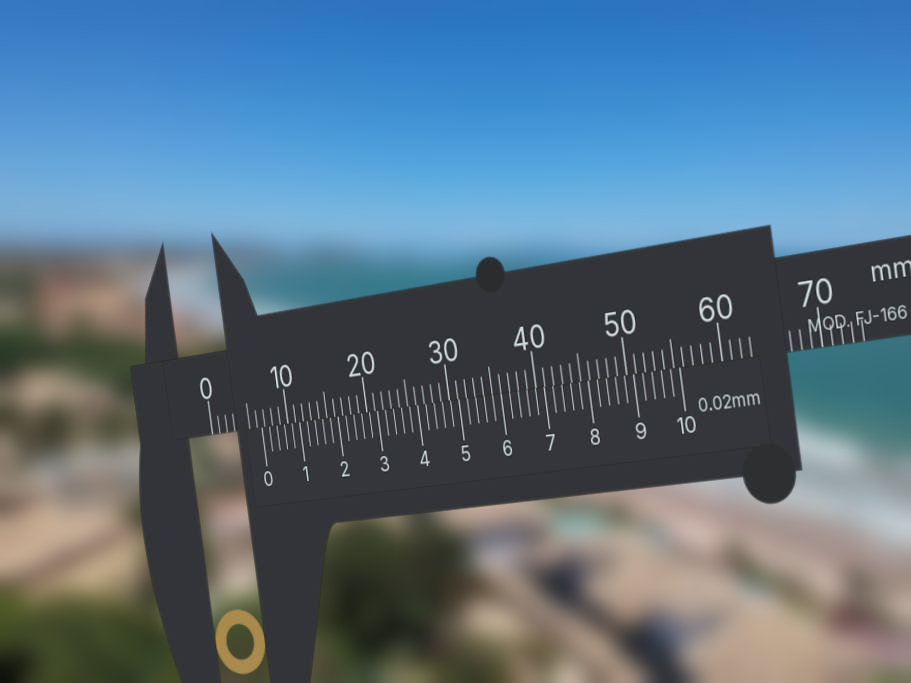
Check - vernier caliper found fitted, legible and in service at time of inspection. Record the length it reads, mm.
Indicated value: 6.6 mm
